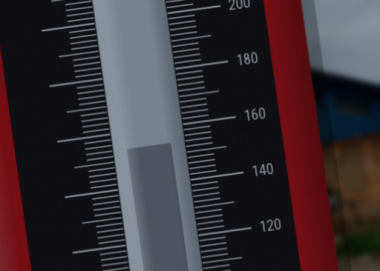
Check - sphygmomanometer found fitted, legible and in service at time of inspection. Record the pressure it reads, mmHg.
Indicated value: 154 mmHg
